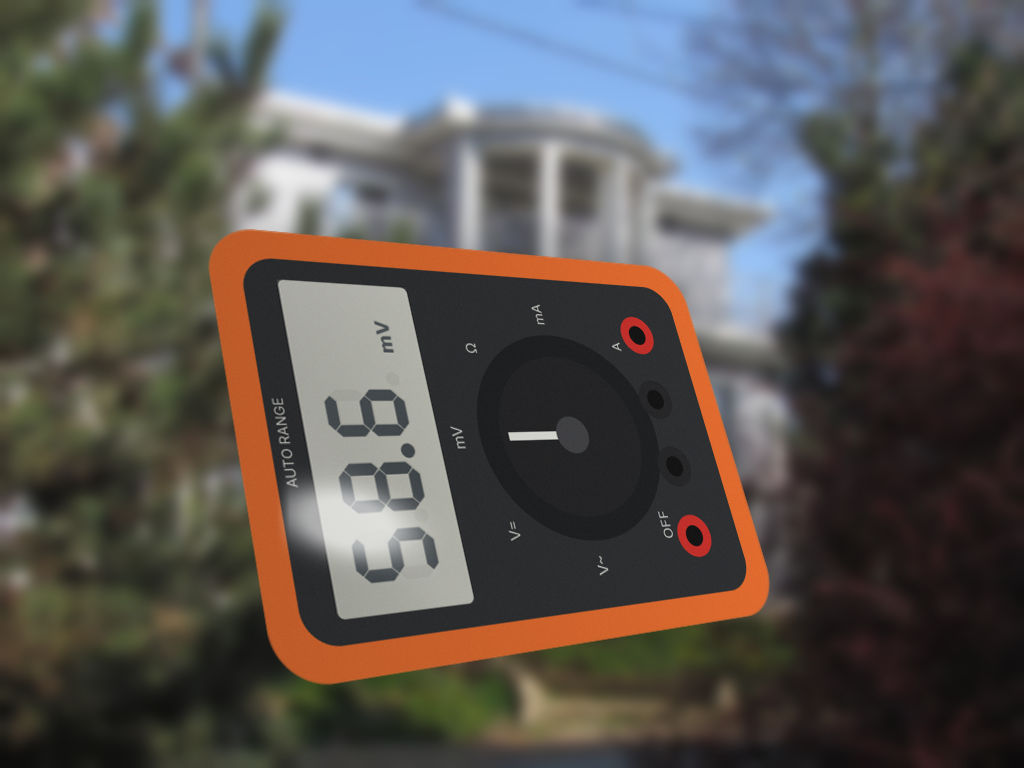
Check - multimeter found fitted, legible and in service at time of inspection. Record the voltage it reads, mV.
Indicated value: 58.6 mV
